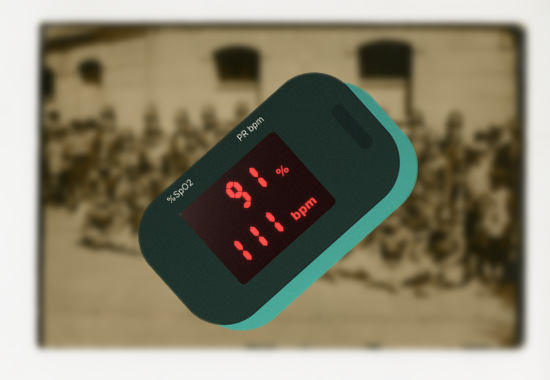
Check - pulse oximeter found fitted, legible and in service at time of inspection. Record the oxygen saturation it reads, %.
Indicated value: 91 %
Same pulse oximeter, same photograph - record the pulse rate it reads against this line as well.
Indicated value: 111 bpm
